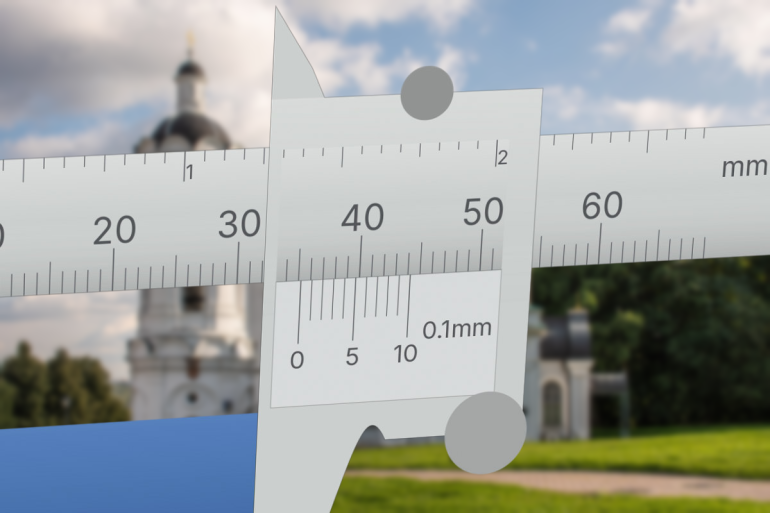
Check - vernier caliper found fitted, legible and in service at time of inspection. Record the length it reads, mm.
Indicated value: 35.2 mm
